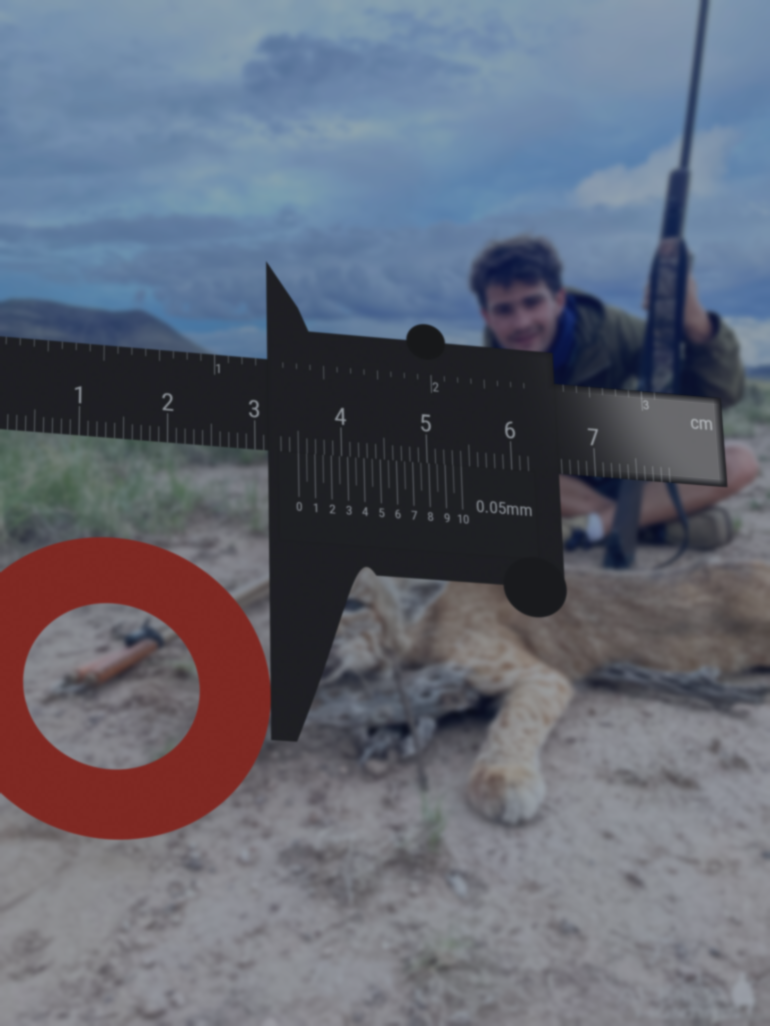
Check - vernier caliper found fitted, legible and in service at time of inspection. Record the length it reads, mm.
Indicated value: 35.0 mm
